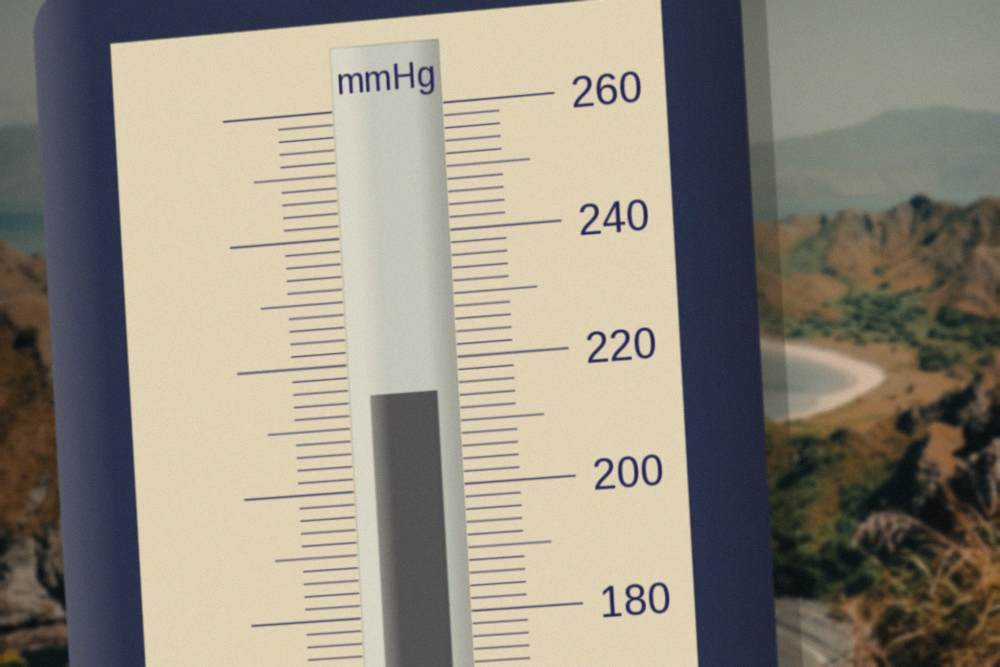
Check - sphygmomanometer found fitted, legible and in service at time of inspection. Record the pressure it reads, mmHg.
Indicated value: 215 mmHg
